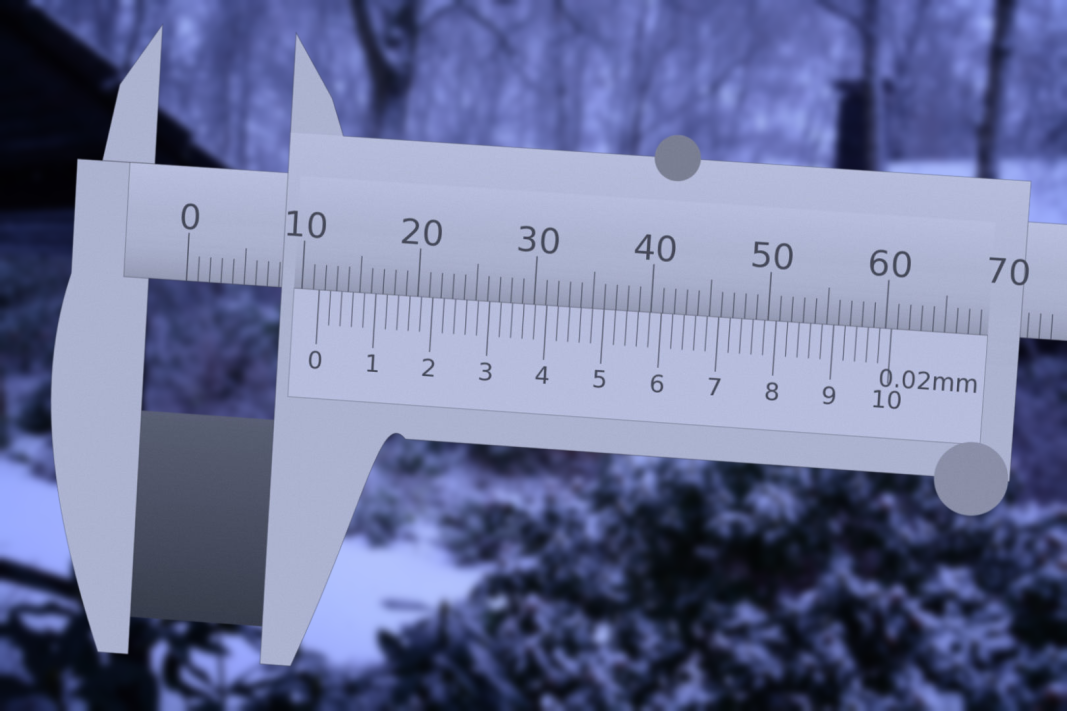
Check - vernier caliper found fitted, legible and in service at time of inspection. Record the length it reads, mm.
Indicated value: 11.5 mm
